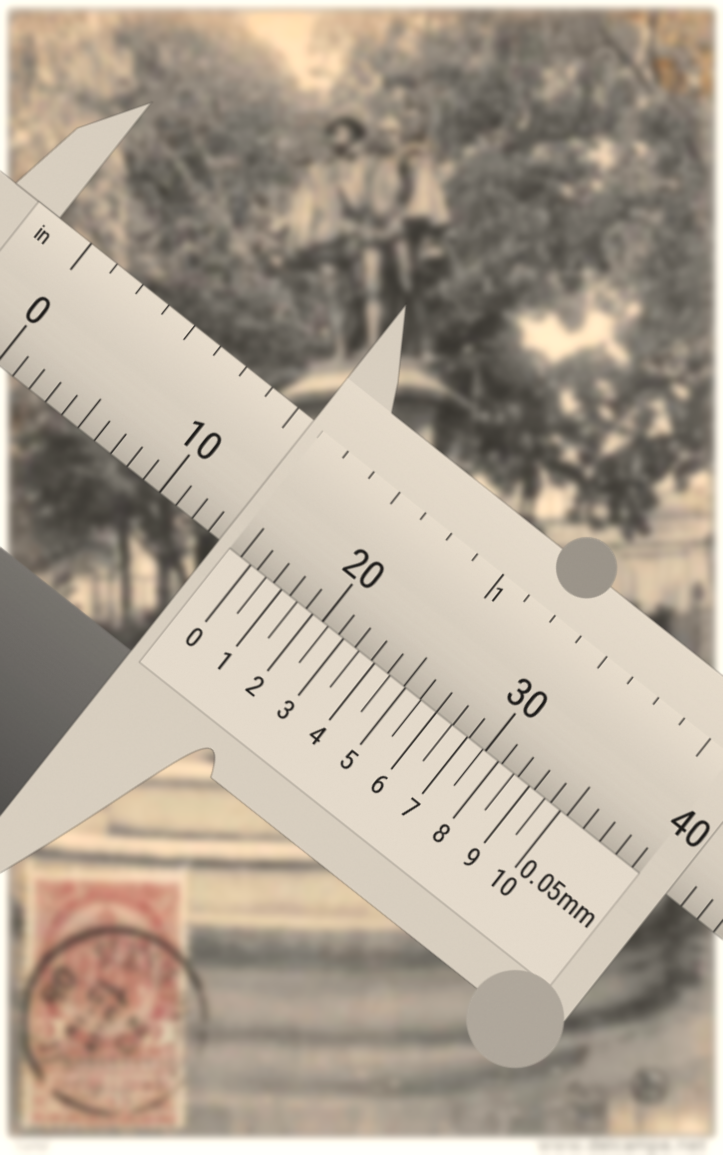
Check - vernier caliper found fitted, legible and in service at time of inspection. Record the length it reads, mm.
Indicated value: 15.6 mm
